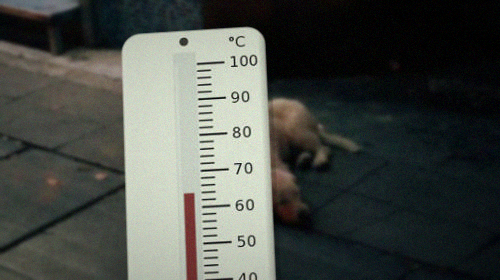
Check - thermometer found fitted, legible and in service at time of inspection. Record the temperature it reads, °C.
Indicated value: 64 °C
